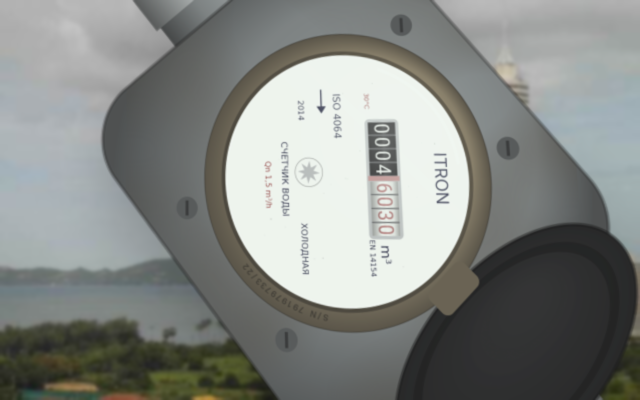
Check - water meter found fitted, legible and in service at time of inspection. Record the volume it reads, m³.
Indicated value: 4.6030 m³
